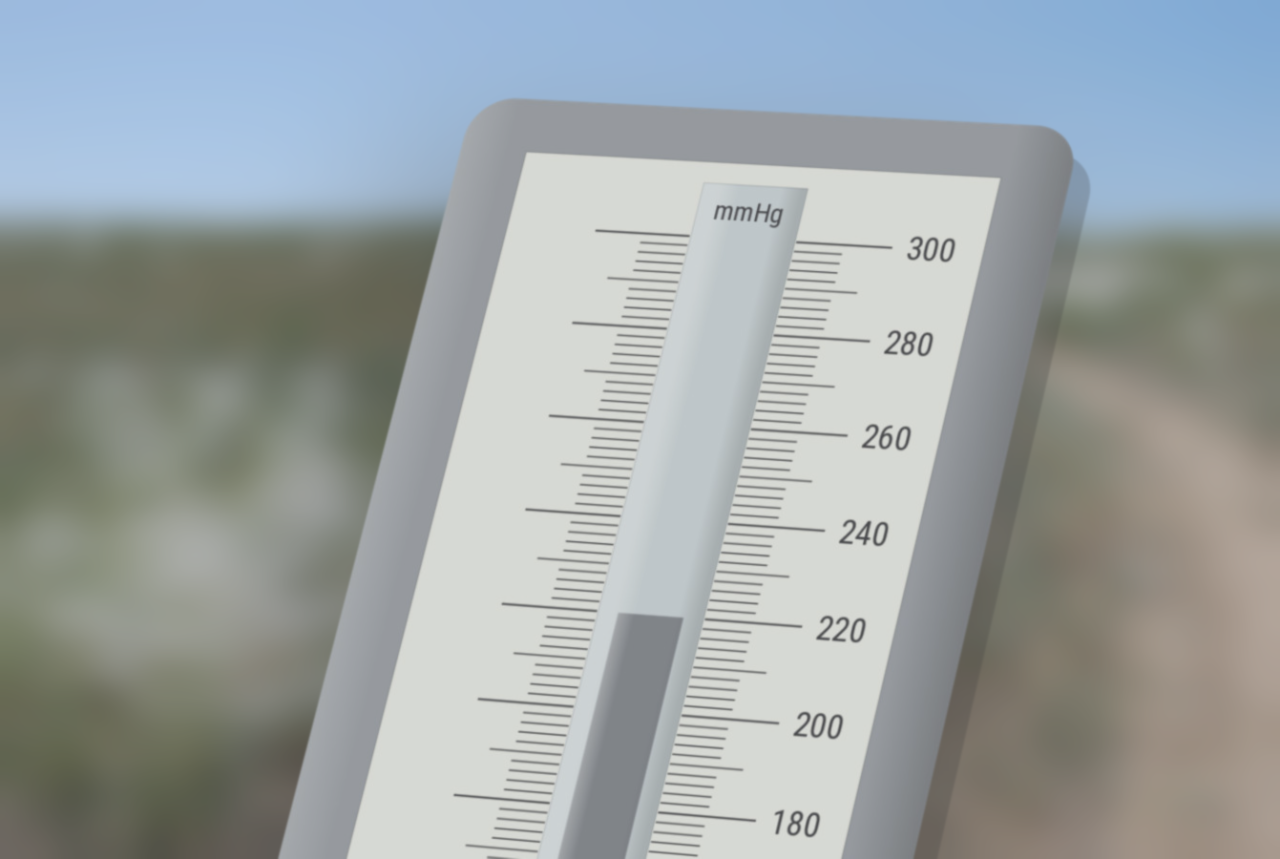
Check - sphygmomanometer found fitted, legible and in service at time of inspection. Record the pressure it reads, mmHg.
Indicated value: 220 mmHg
